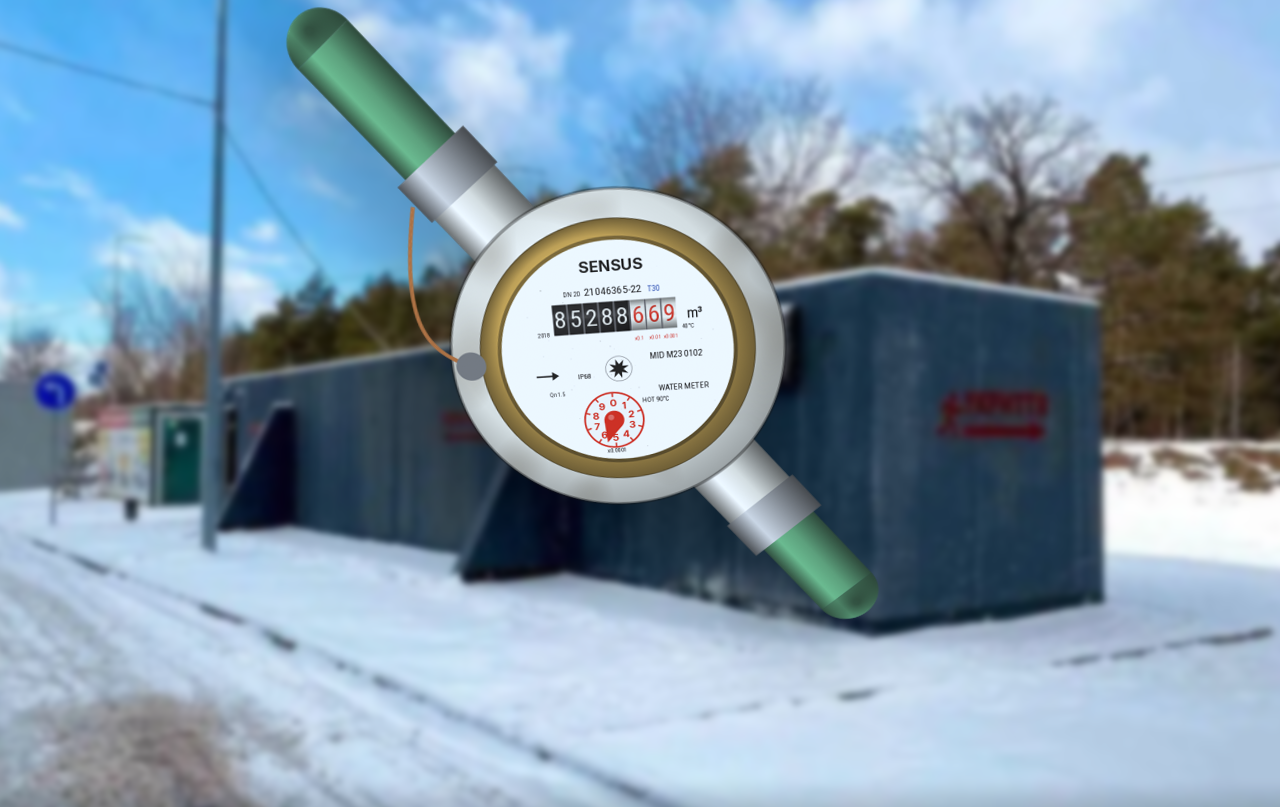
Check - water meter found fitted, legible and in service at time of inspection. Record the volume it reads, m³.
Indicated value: 85288.6695 m³
